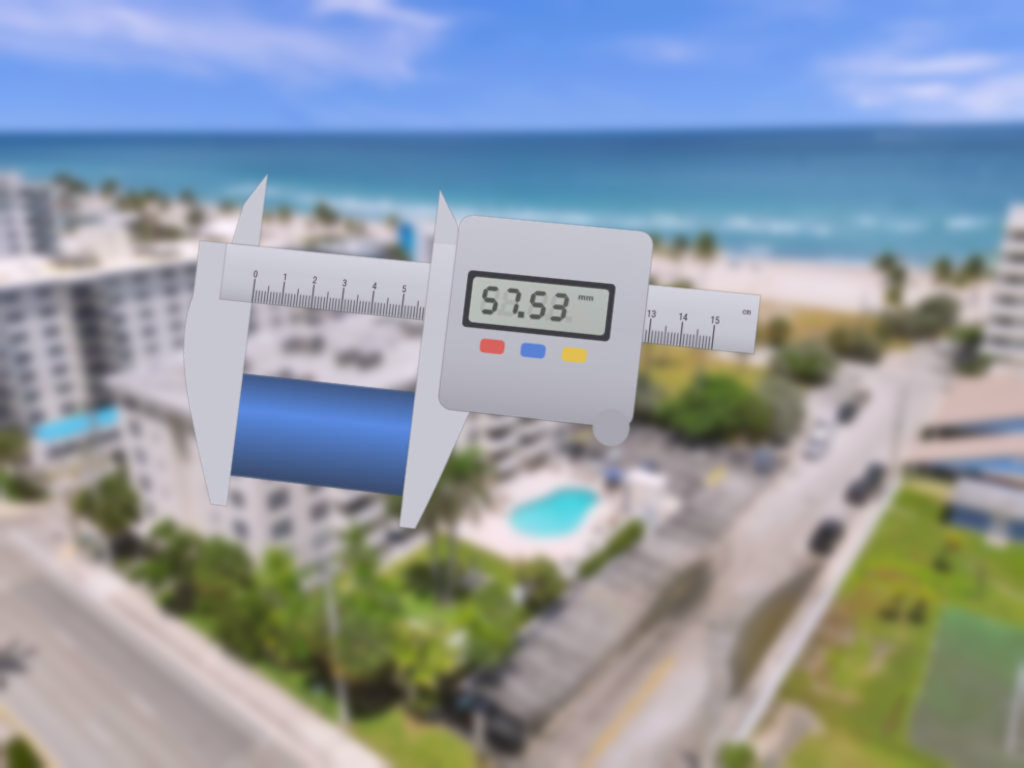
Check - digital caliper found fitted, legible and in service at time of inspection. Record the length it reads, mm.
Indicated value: 57.53 mm
